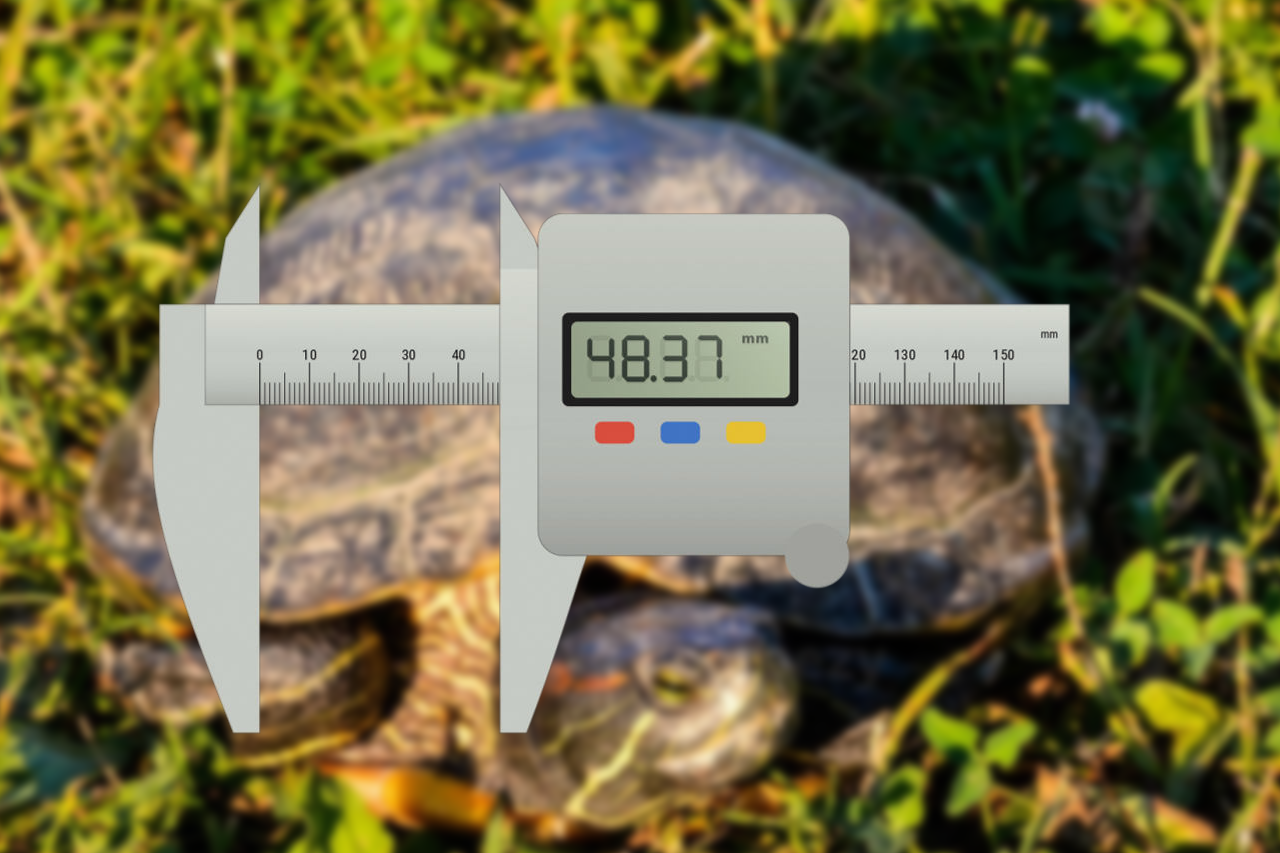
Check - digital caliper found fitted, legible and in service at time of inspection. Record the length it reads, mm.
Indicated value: 48.37 mm
